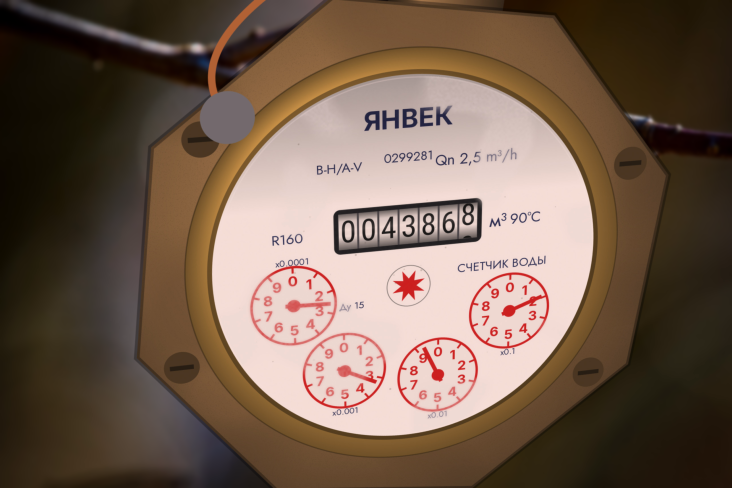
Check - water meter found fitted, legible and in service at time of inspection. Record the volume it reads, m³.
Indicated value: 43868.1932 m³
